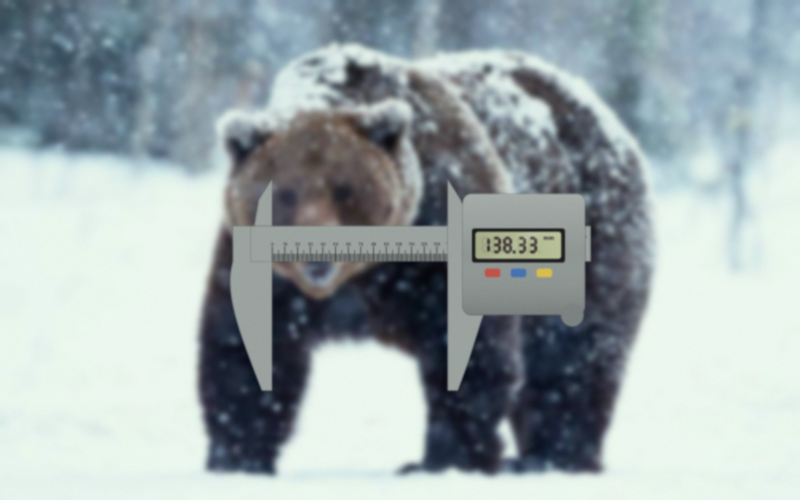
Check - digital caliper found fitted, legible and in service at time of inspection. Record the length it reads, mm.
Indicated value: 138.33 mm
